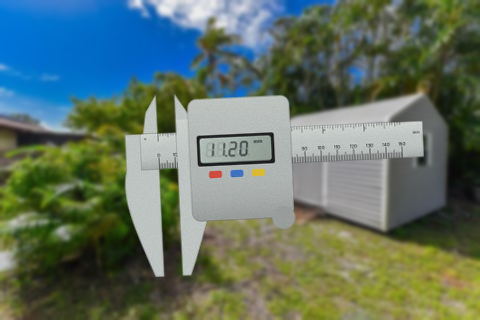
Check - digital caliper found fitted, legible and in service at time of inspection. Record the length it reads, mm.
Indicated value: 11.20 mm
